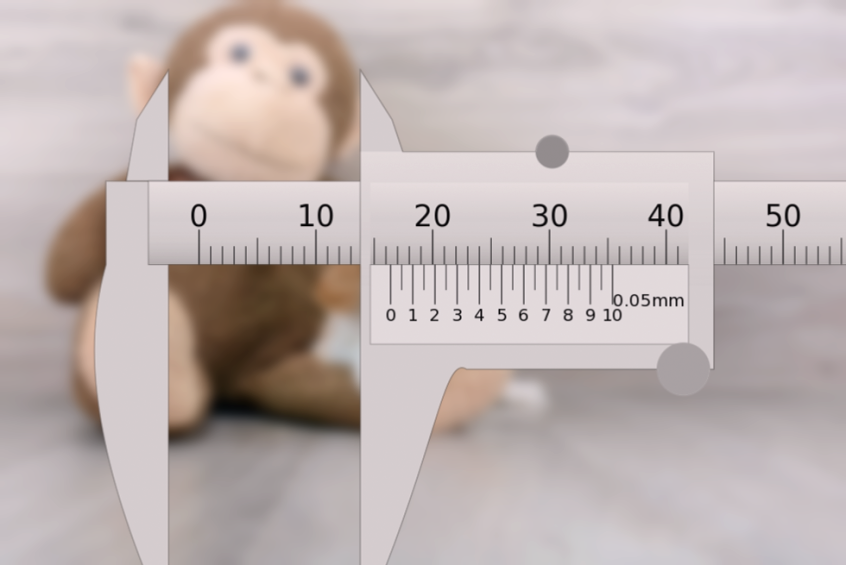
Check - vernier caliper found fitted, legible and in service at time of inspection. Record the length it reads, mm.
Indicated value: 16.4 mm
